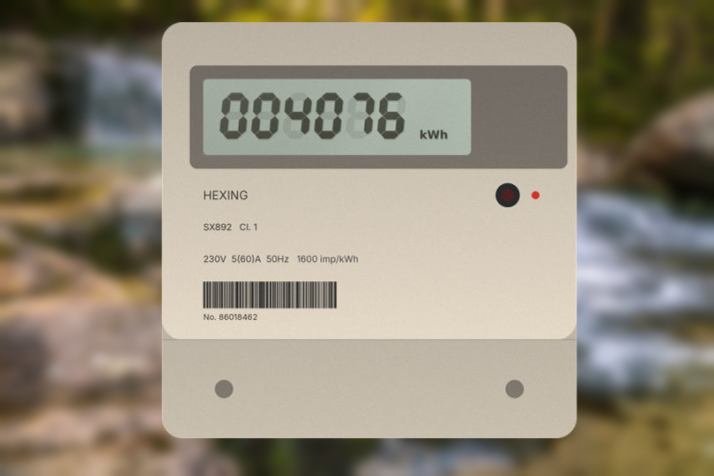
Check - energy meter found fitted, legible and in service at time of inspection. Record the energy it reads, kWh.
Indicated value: 4076 kWh
